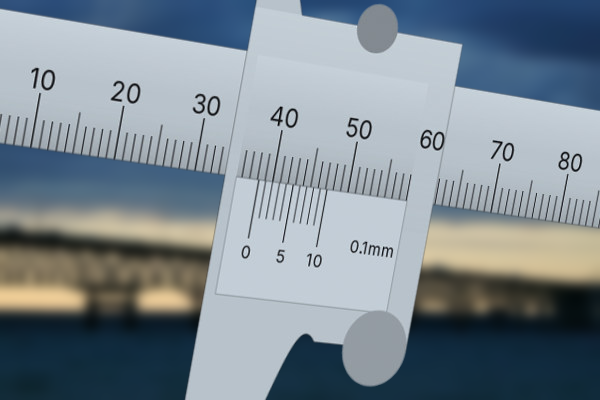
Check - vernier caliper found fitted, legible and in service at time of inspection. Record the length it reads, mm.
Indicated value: 38.2 mm
